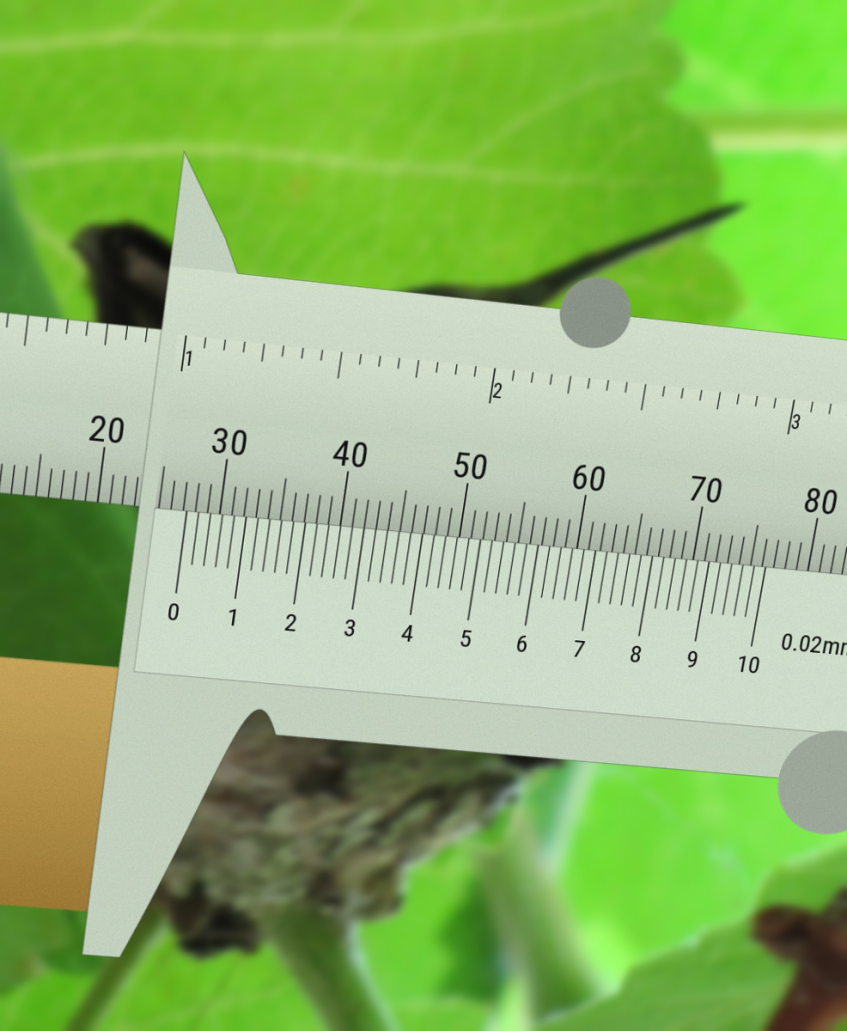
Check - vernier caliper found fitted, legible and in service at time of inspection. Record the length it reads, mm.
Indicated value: 27.3 mm
